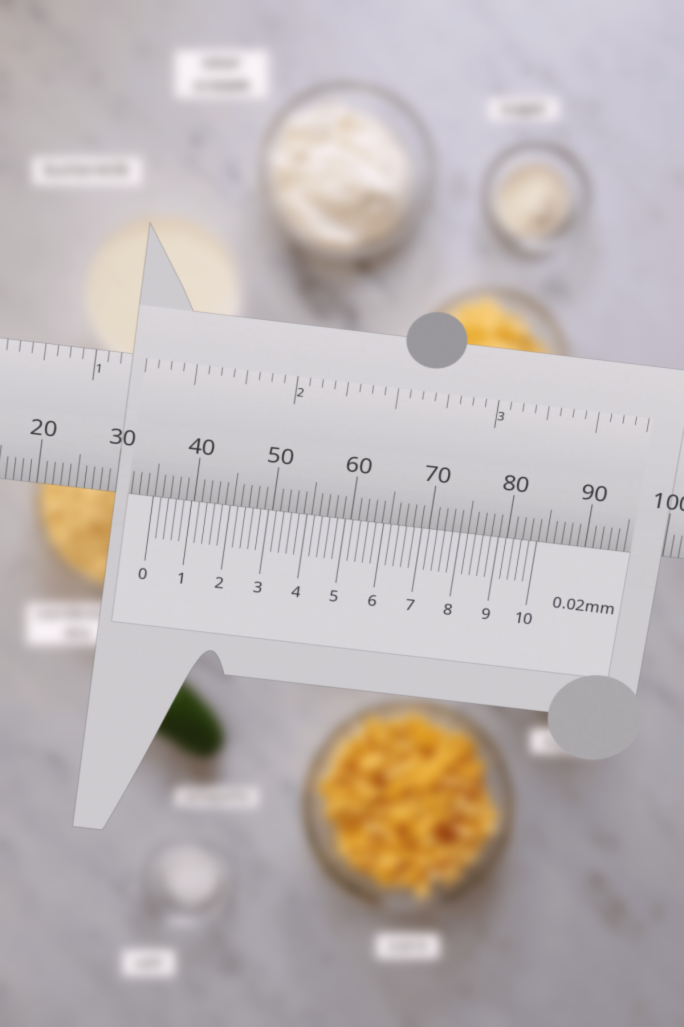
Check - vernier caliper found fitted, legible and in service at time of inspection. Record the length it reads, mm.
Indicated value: 34.8 mm
